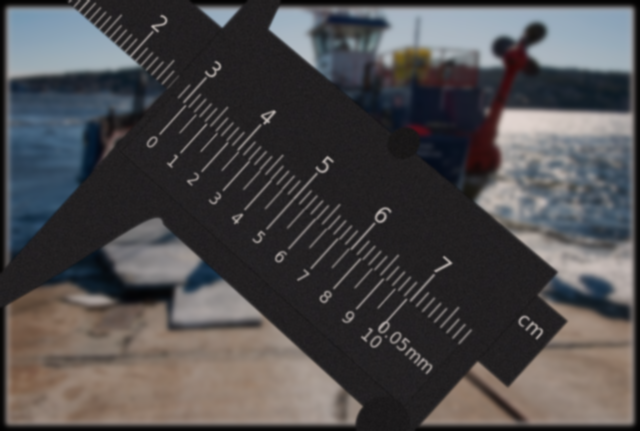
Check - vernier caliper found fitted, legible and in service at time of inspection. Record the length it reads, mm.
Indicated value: 30.5 mm
